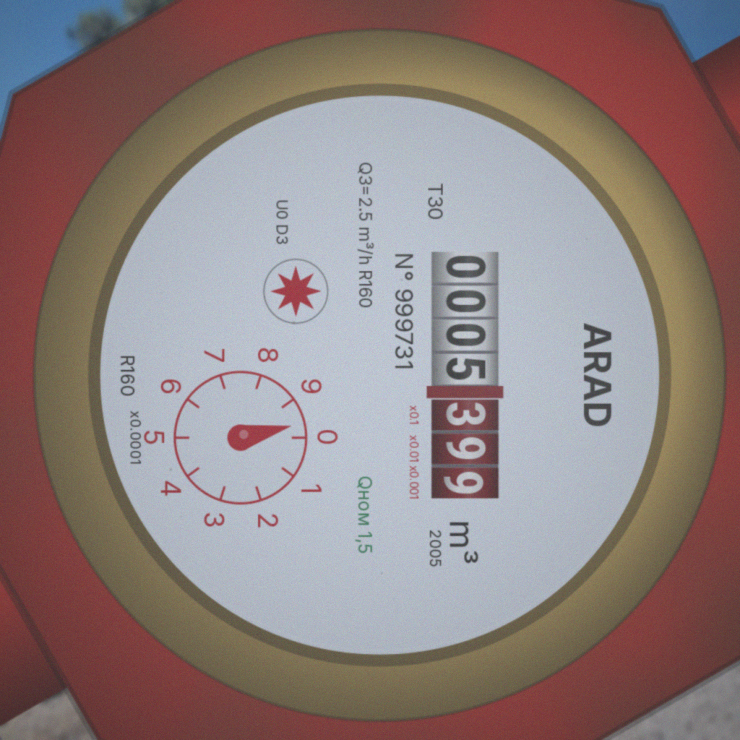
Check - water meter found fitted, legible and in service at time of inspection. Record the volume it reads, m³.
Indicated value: 5.3989 m³
